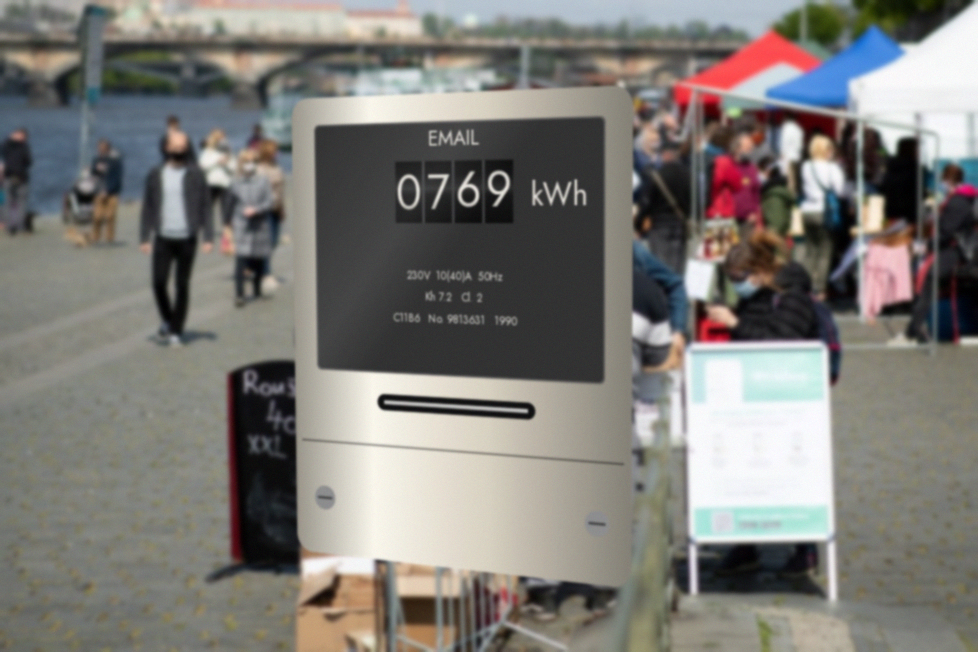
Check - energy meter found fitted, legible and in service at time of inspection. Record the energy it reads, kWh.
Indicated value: 769 kWh
